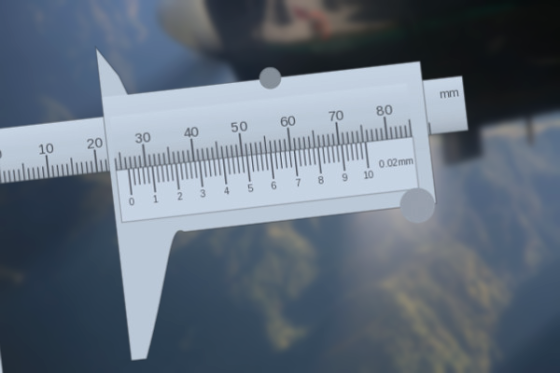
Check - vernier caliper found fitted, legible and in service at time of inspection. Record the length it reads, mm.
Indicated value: 26.5 mm
